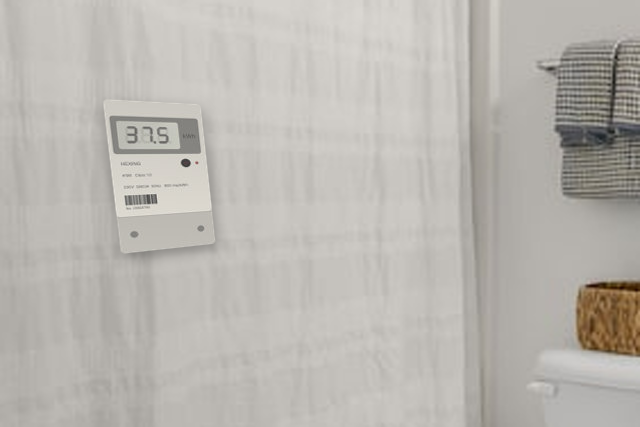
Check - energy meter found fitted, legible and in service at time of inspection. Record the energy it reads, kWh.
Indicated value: 37.5 kWh
